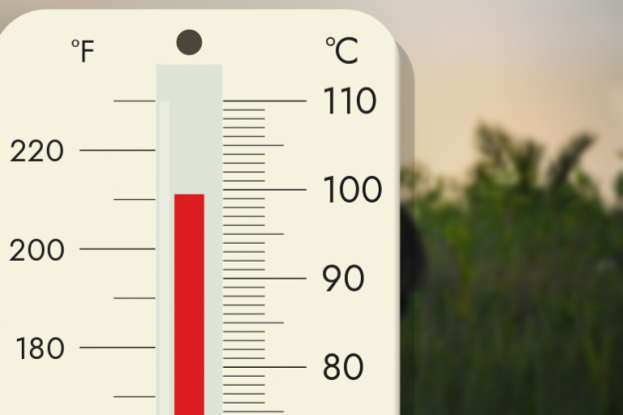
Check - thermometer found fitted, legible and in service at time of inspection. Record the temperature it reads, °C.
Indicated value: 99.5 °C
